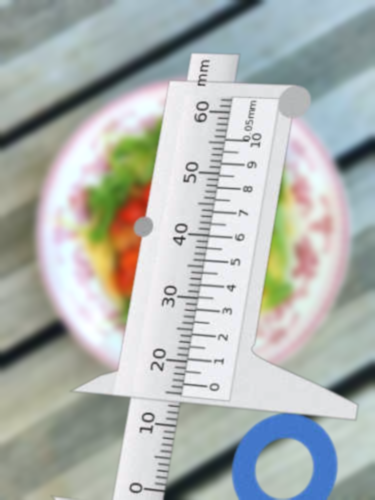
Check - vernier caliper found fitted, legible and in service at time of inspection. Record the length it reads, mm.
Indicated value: 16.5 mm
